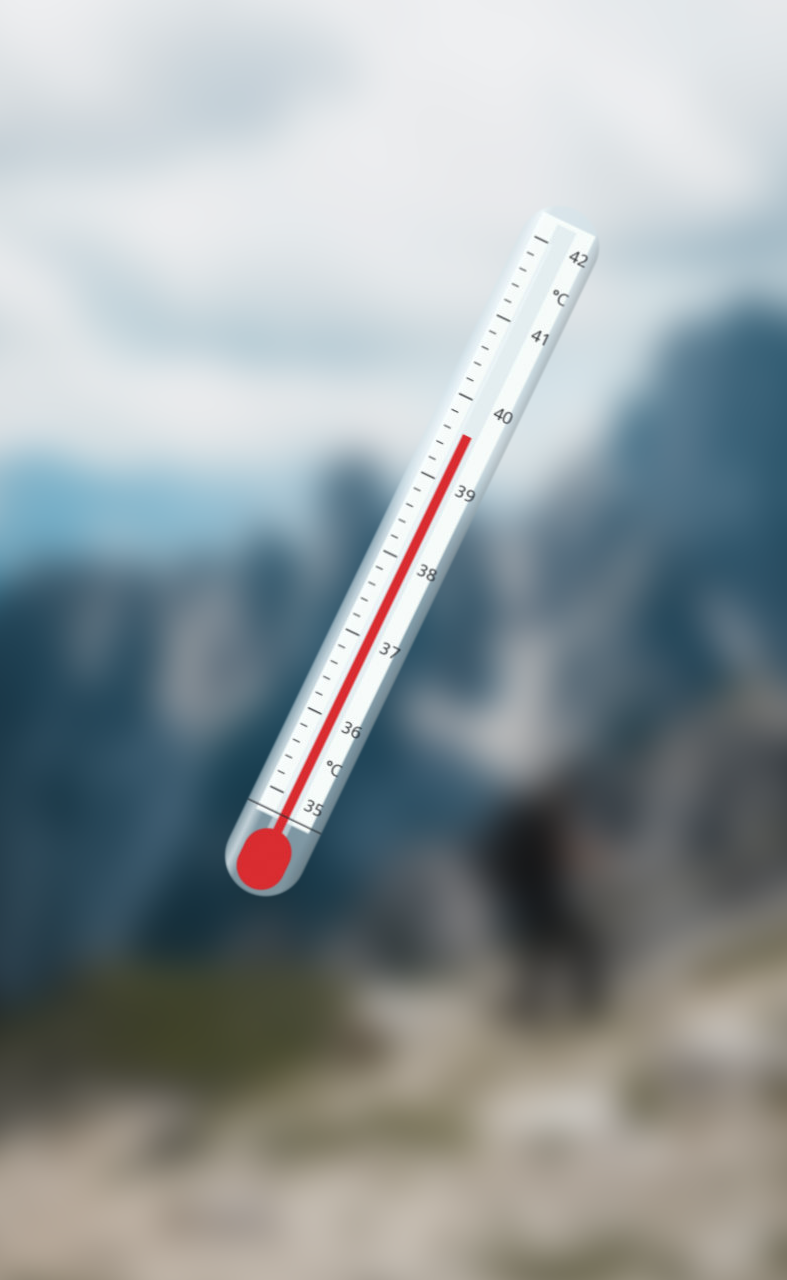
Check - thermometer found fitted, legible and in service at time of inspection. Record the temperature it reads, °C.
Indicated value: 39.6 °C
